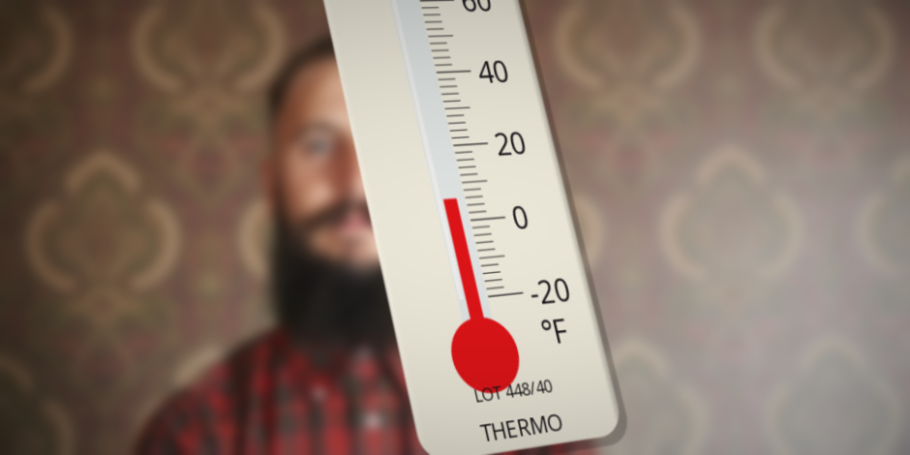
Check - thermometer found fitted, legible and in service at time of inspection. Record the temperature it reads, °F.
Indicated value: 6 °F
